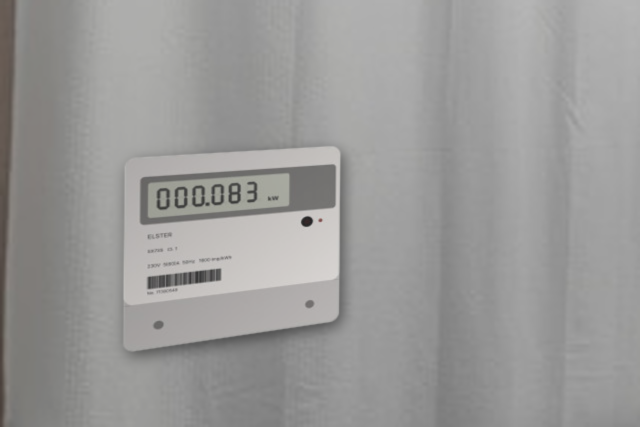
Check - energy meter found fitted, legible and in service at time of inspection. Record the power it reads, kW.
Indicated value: 0.083 kW
